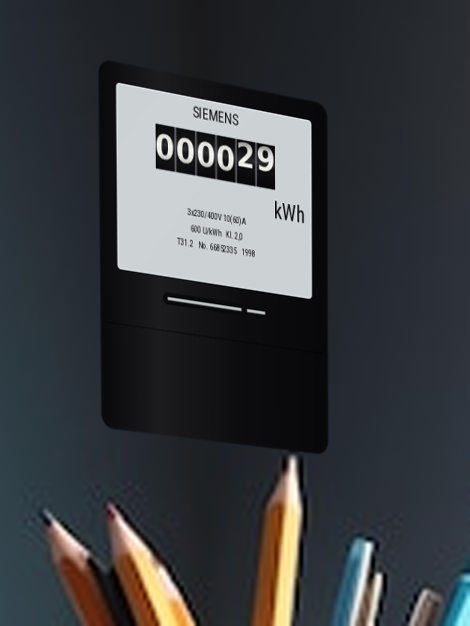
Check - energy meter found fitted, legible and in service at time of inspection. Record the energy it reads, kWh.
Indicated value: 29 kWh
